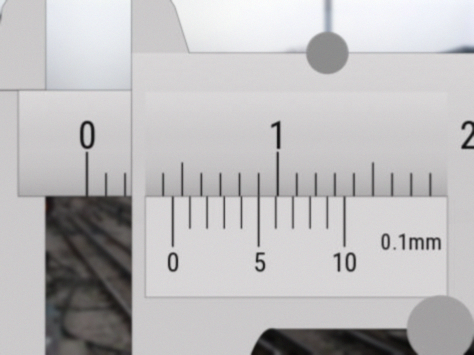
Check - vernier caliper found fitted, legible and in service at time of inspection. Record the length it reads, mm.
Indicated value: 4.5 mm
